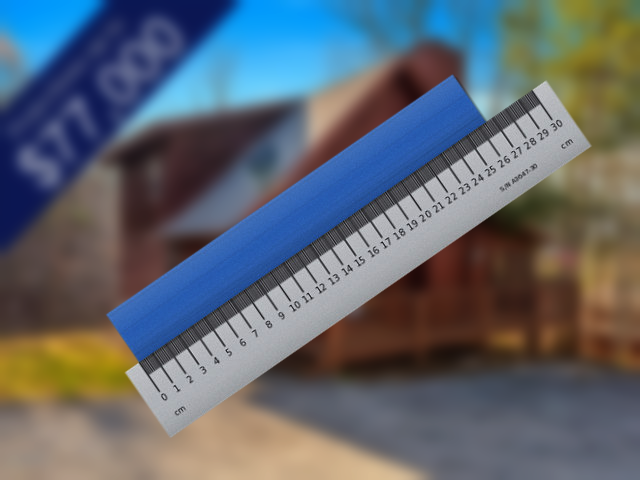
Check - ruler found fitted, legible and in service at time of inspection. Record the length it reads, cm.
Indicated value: 26.5 cm
